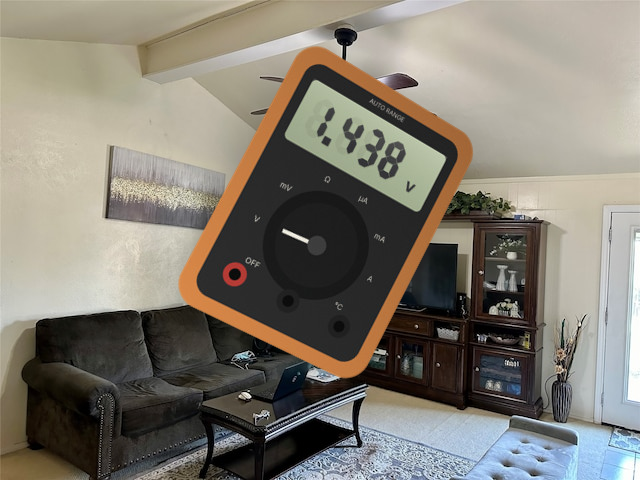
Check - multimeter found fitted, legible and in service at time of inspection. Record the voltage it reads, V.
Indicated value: 1.438 V
